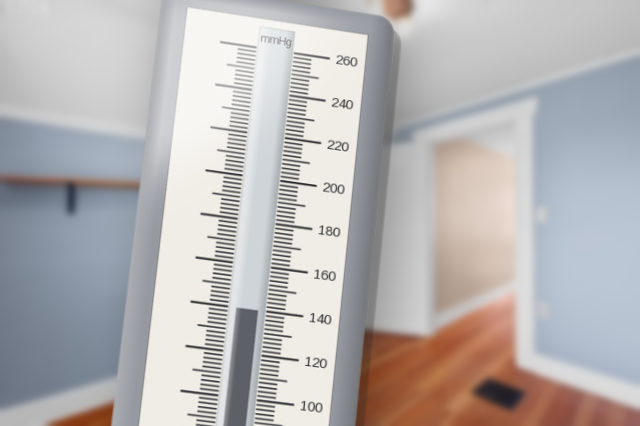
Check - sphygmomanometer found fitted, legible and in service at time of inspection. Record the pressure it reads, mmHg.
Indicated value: 140 mmHg
